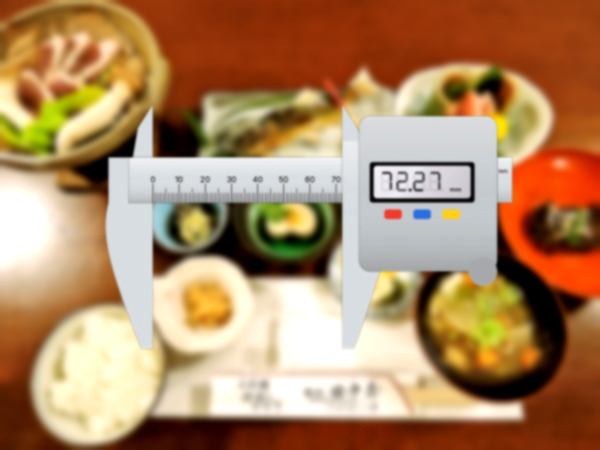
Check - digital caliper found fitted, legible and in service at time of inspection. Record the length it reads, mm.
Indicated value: 72.27 mm
